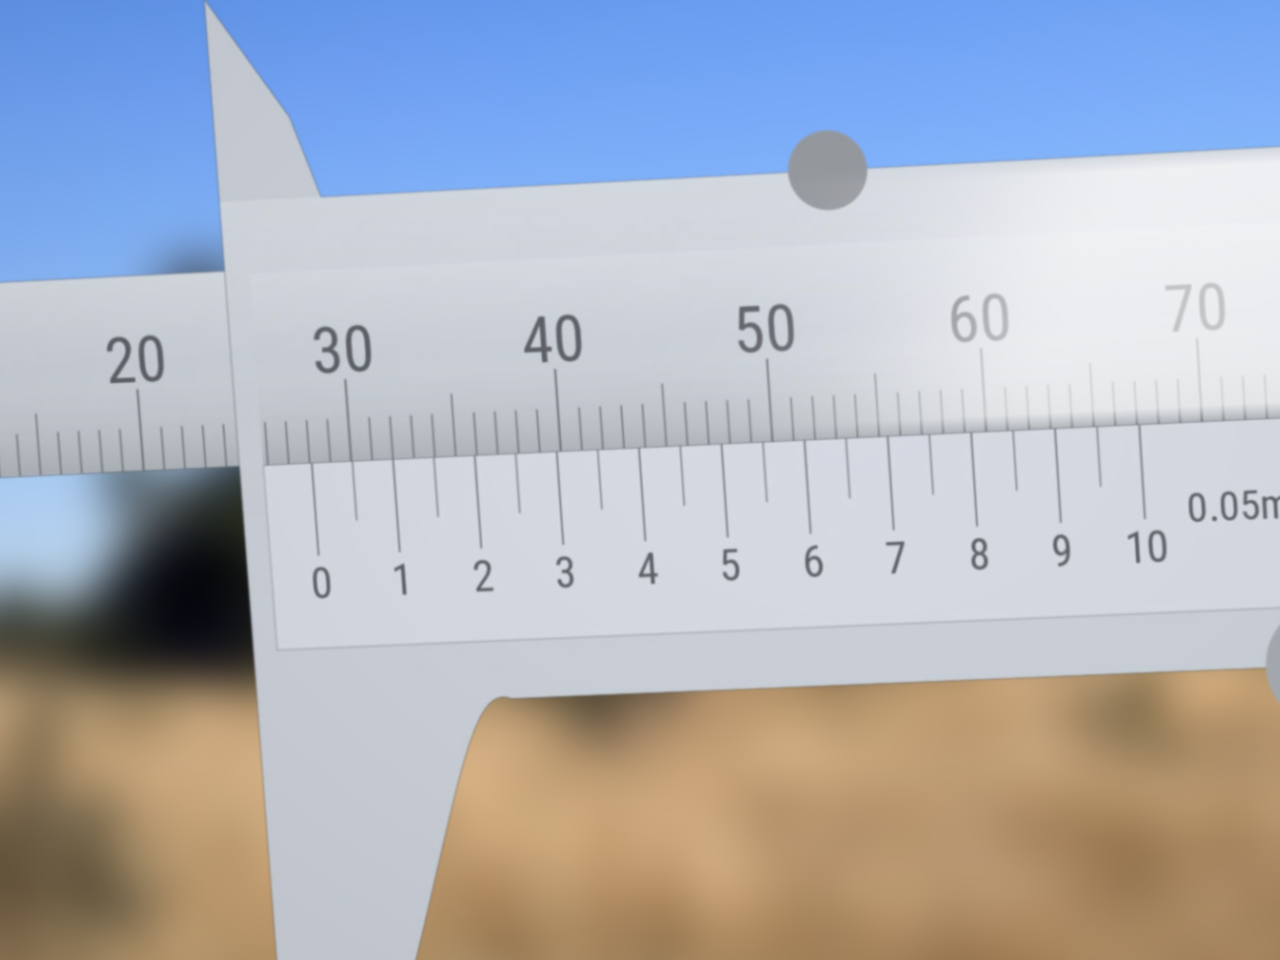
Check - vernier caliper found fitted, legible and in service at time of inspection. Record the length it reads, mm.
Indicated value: 28.1 mm
